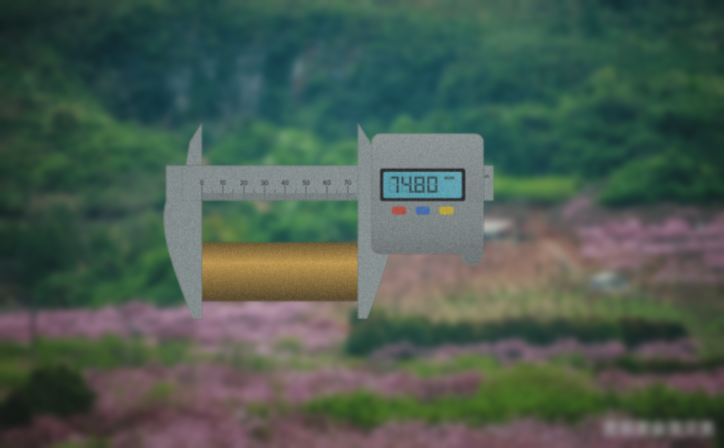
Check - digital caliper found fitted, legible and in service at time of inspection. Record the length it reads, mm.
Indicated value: 74.80 mm
